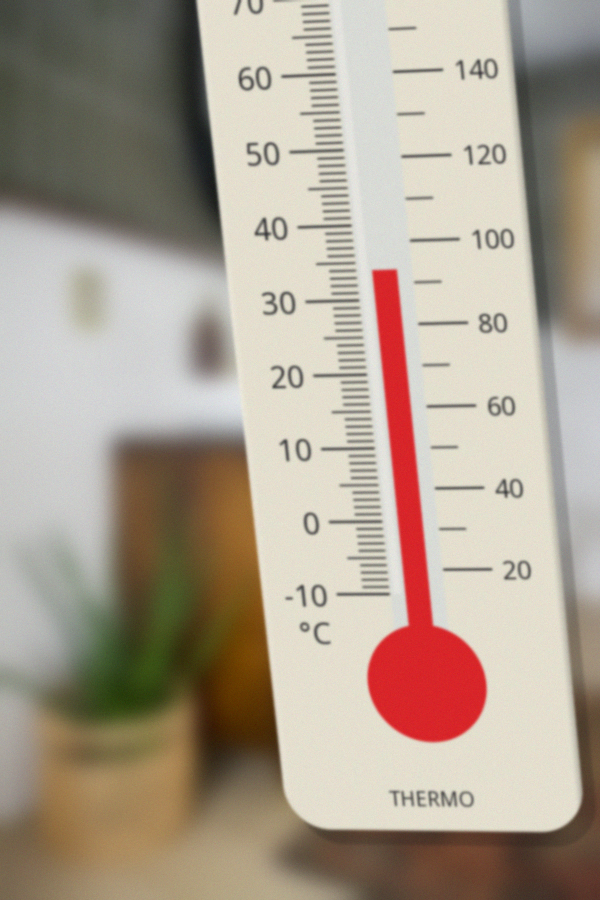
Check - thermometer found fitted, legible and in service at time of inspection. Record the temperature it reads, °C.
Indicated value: 34 °C
